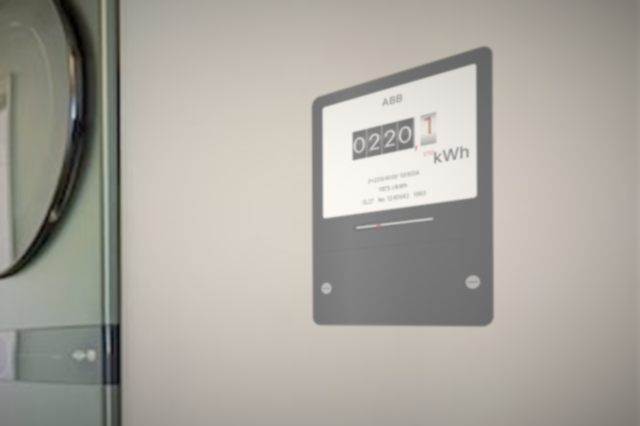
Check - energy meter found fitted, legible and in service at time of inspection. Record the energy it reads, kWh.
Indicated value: 220.1 kWh
